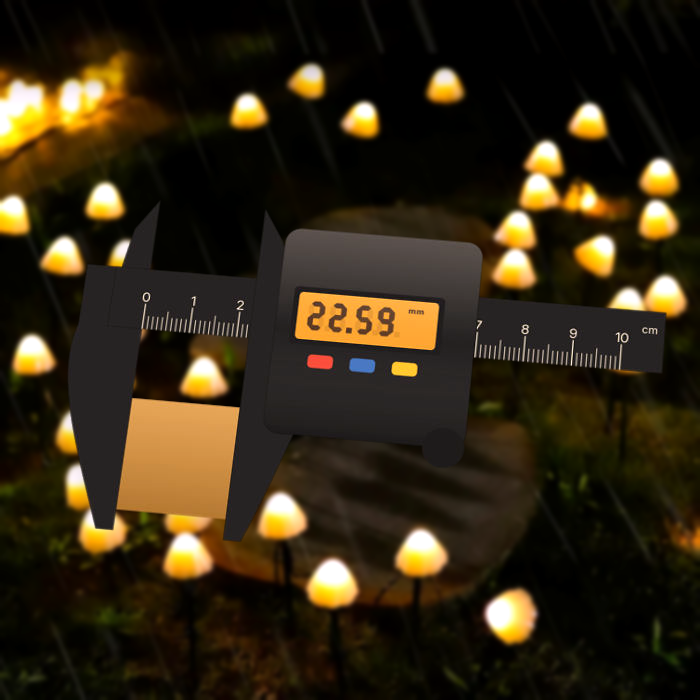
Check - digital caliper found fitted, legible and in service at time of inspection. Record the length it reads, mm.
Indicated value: 22.59 mm
